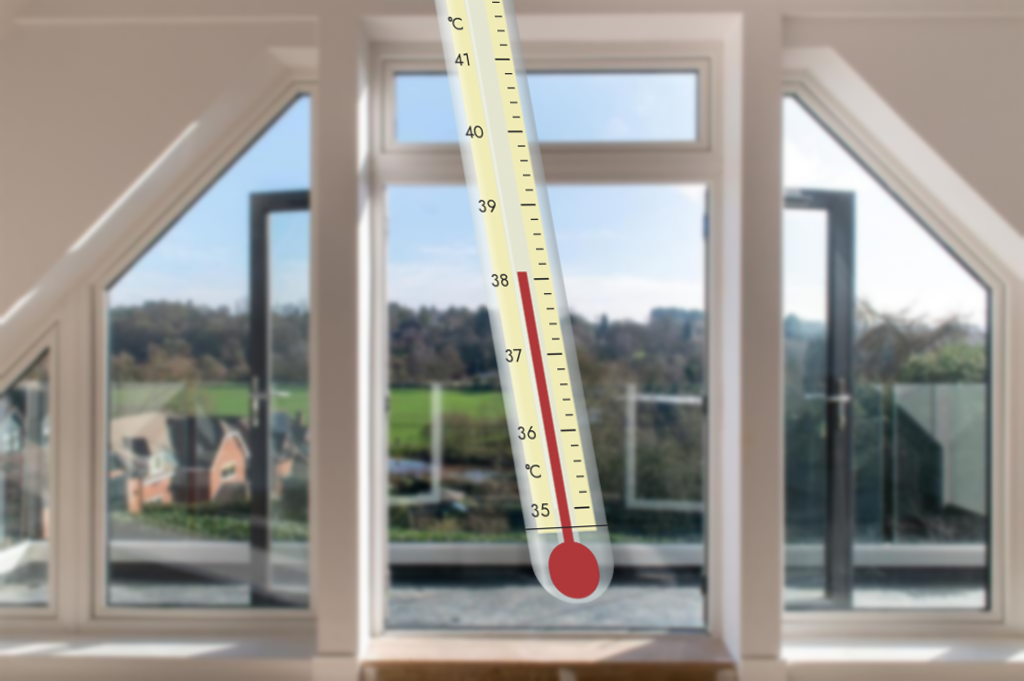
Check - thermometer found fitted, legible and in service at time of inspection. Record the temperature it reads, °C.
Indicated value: 38.1 °C
